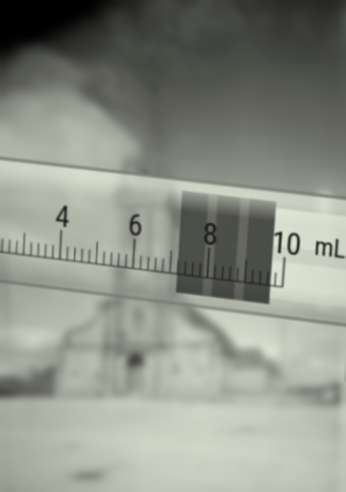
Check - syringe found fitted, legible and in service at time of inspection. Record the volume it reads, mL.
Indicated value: 7.2 mL
